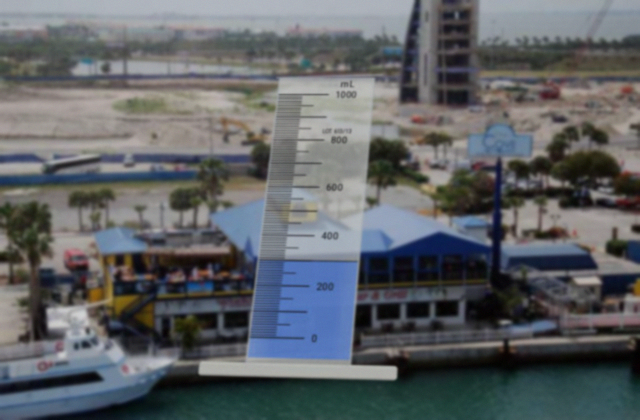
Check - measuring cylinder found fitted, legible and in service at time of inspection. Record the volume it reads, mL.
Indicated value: 300 mL
